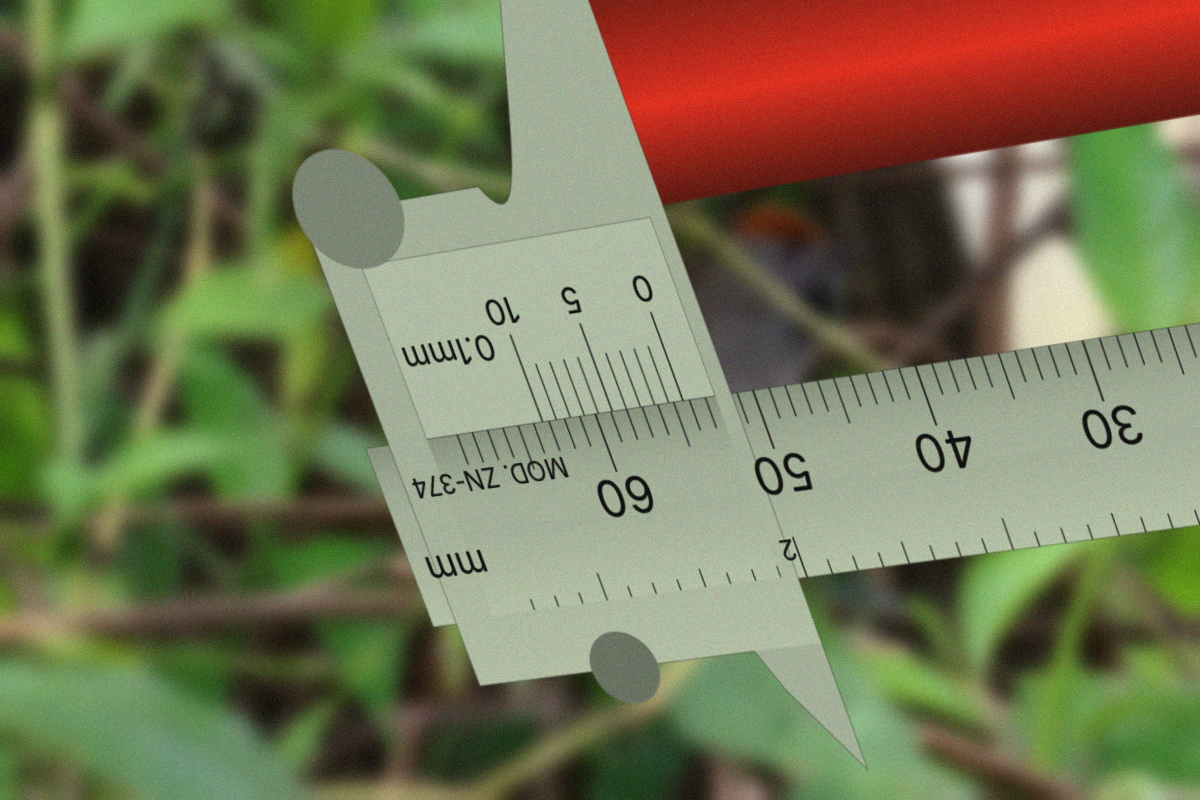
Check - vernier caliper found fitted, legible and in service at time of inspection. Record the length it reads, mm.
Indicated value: 54.4 mm
